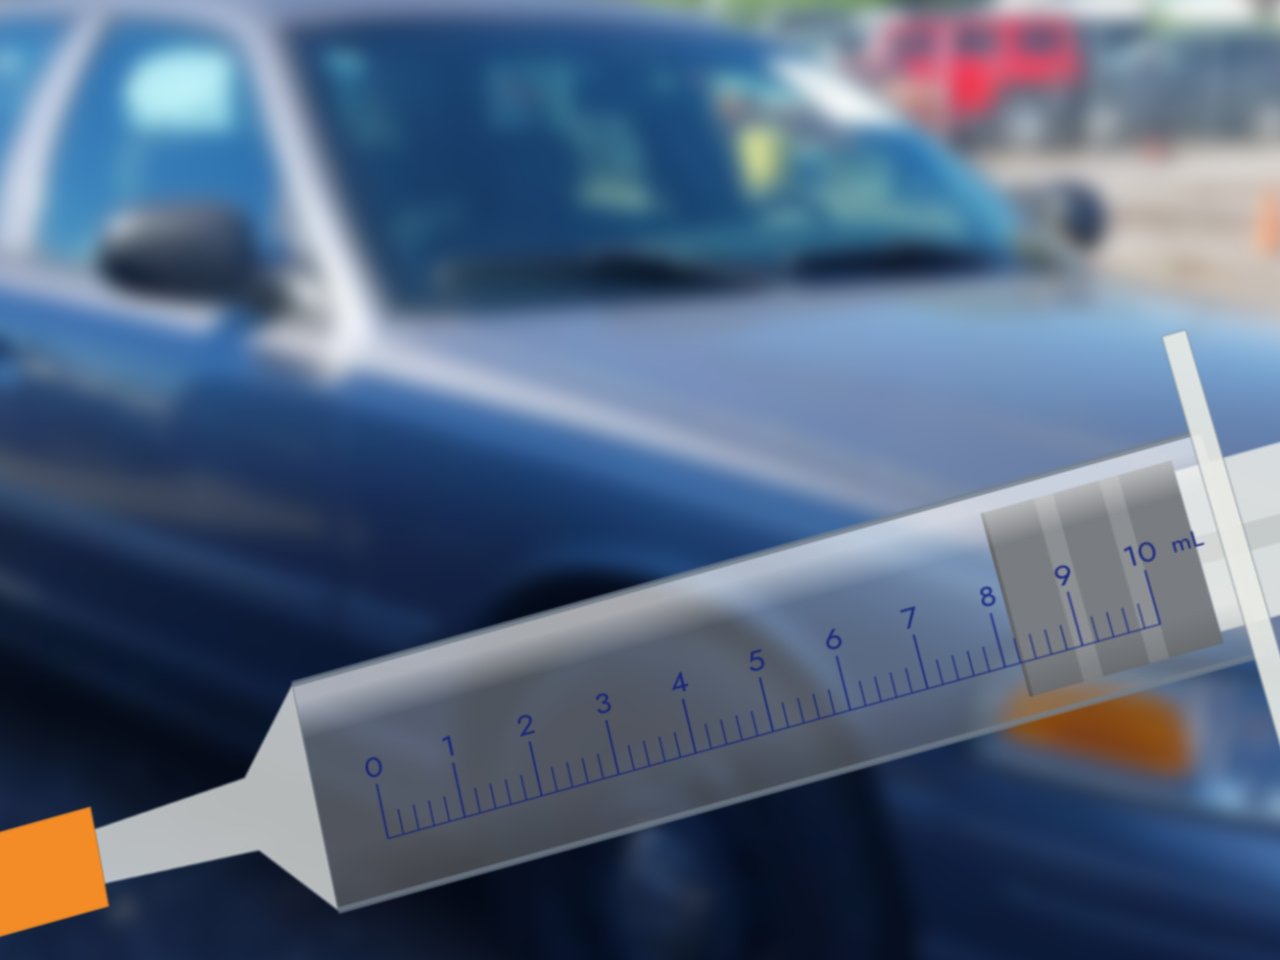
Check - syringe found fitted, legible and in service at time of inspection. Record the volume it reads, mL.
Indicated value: 8.2 mL
